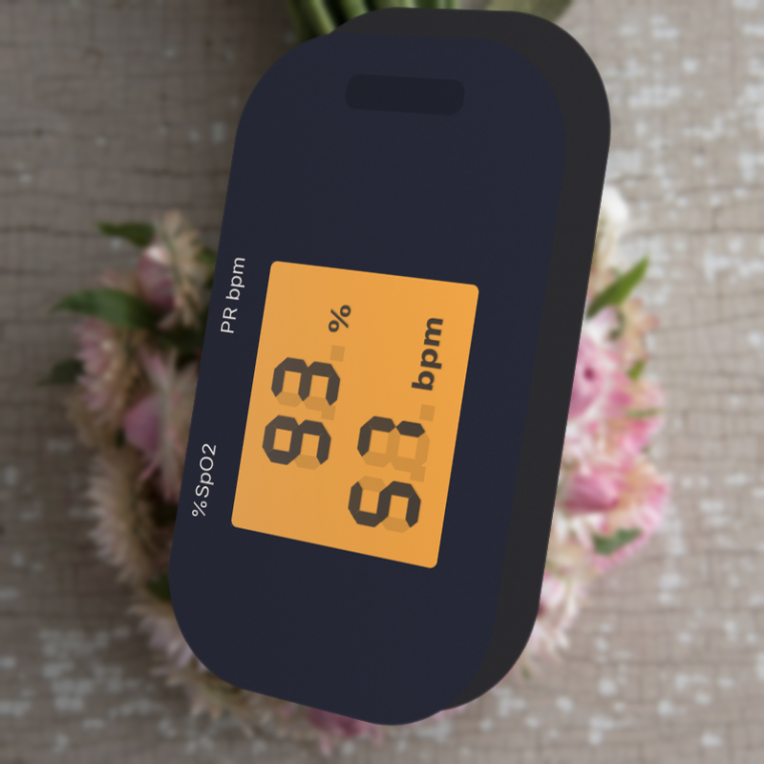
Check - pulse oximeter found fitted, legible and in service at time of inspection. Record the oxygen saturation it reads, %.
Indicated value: 93 %
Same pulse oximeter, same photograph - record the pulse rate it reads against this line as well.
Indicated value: 57 bpm
